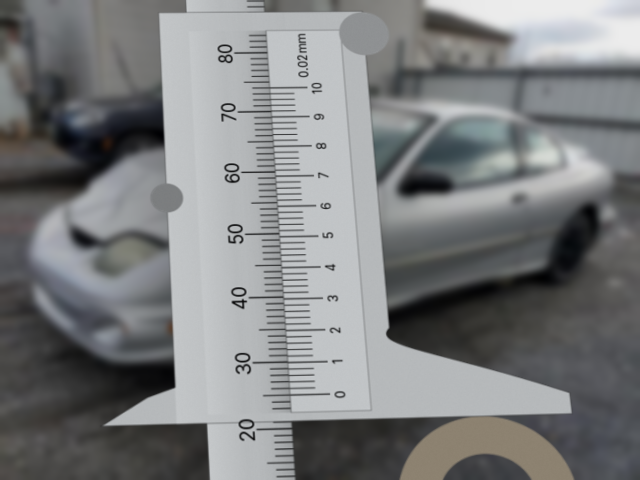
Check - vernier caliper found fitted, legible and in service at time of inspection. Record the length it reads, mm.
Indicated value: 25.0 mm
